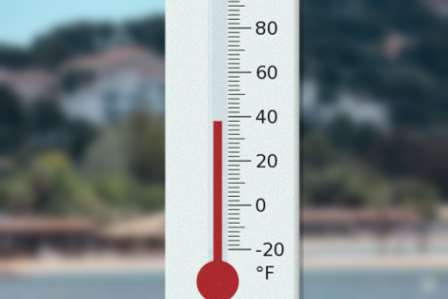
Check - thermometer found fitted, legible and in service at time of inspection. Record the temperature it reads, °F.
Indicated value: 38 °F
